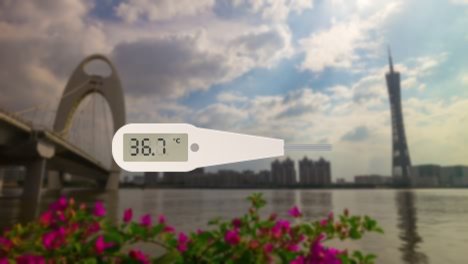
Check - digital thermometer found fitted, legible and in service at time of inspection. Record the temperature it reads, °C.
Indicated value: 36.7 °C
